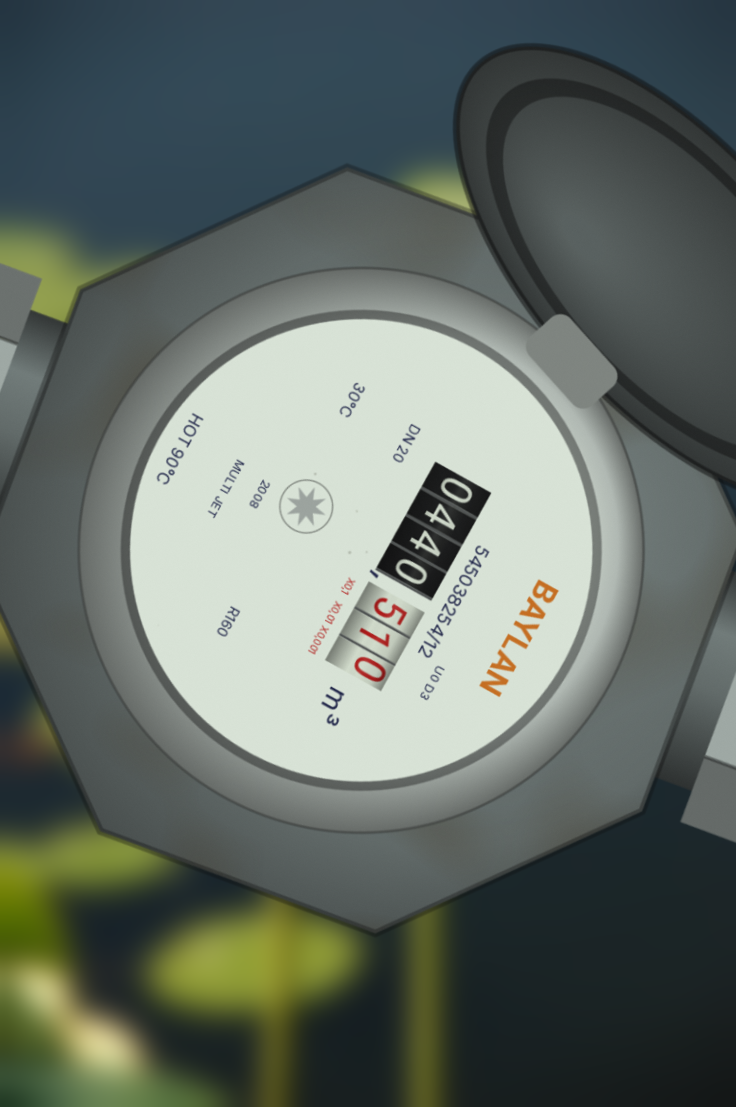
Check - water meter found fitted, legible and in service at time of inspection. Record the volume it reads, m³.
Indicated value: 440.510 m³
